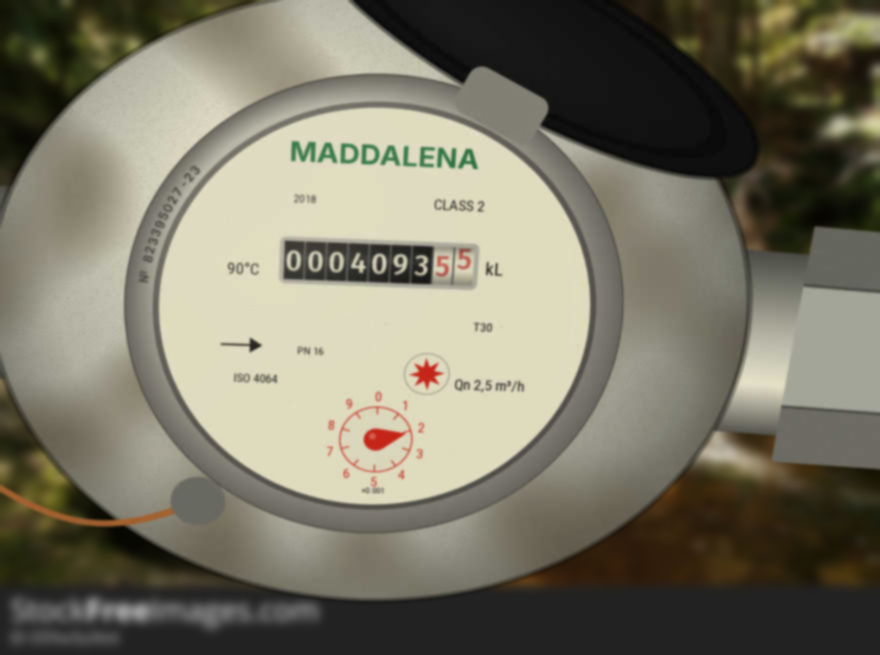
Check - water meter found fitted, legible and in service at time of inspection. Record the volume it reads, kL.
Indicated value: 4093.552 kL
